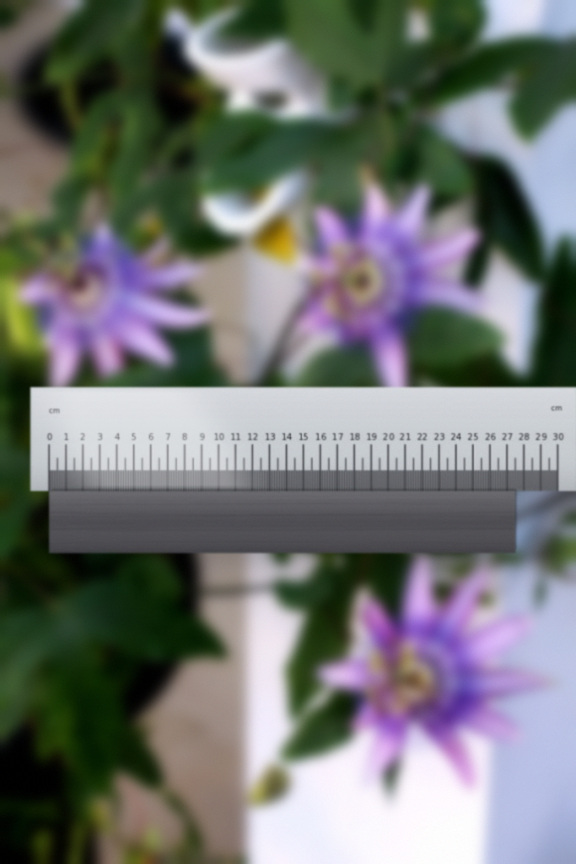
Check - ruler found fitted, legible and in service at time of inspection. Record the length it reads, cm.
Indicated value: 27.5 cm
